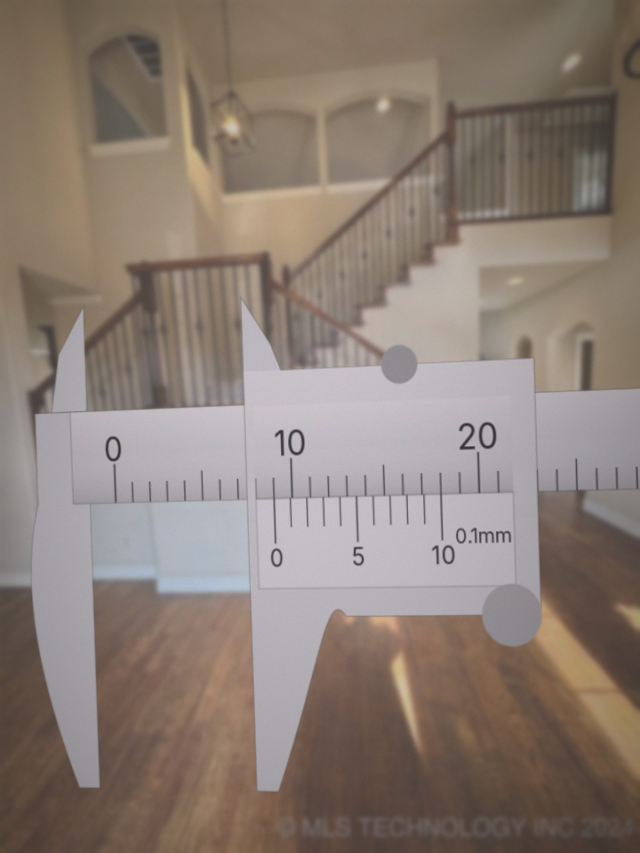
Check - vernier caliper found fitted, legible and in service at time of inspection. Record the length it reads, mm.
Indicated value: 9.0 mm
